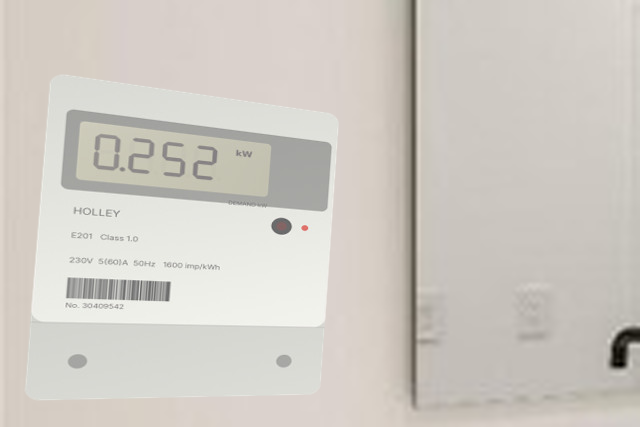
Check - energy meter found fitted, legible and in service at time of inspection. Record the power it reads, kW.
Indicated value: 0.252 kW
